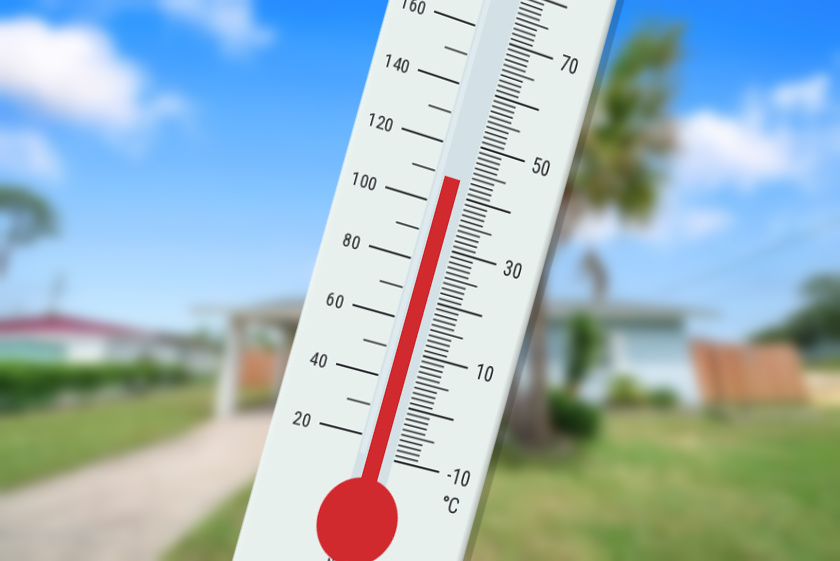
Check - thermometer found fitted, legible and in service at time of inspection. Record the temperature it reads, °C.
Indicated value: 43 °C
